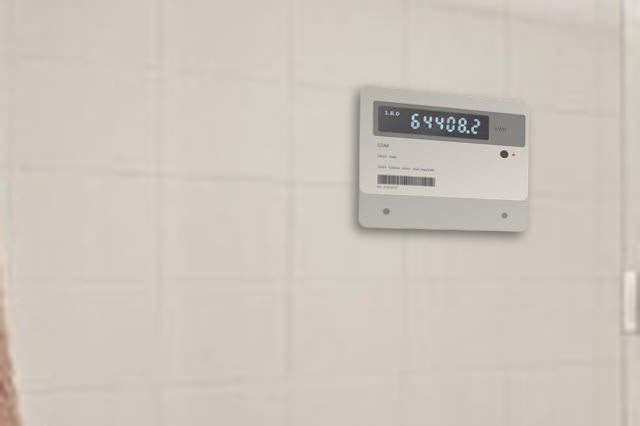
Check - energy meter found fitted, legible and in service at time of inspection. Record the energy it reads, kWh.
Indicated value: 64408.2 kWh
